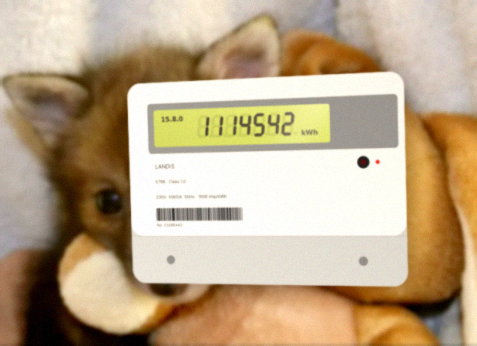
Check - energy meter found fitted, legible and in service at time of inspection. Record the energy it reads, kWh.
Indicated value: 1114542 kWh
